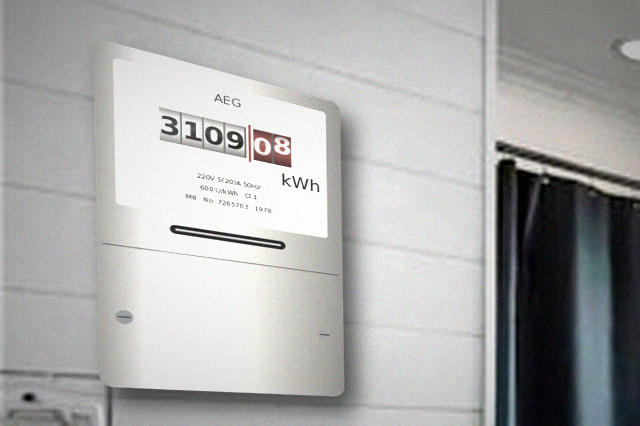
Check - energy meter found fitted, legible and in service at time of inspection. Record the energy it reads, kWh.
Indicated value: 3109.08 kWh
